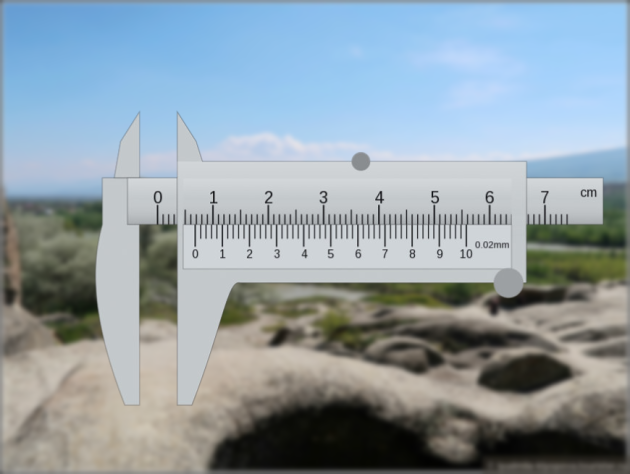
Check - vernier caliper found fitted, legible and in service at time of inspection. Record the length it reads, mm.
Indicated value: 6.8 mm
